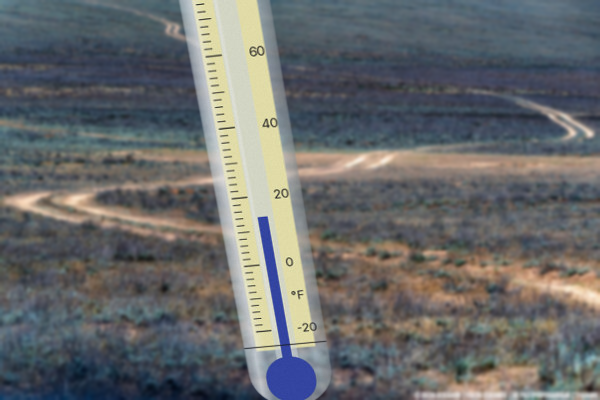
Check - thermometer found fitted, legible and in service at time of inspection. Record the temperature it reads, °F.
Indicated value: 14 °F
